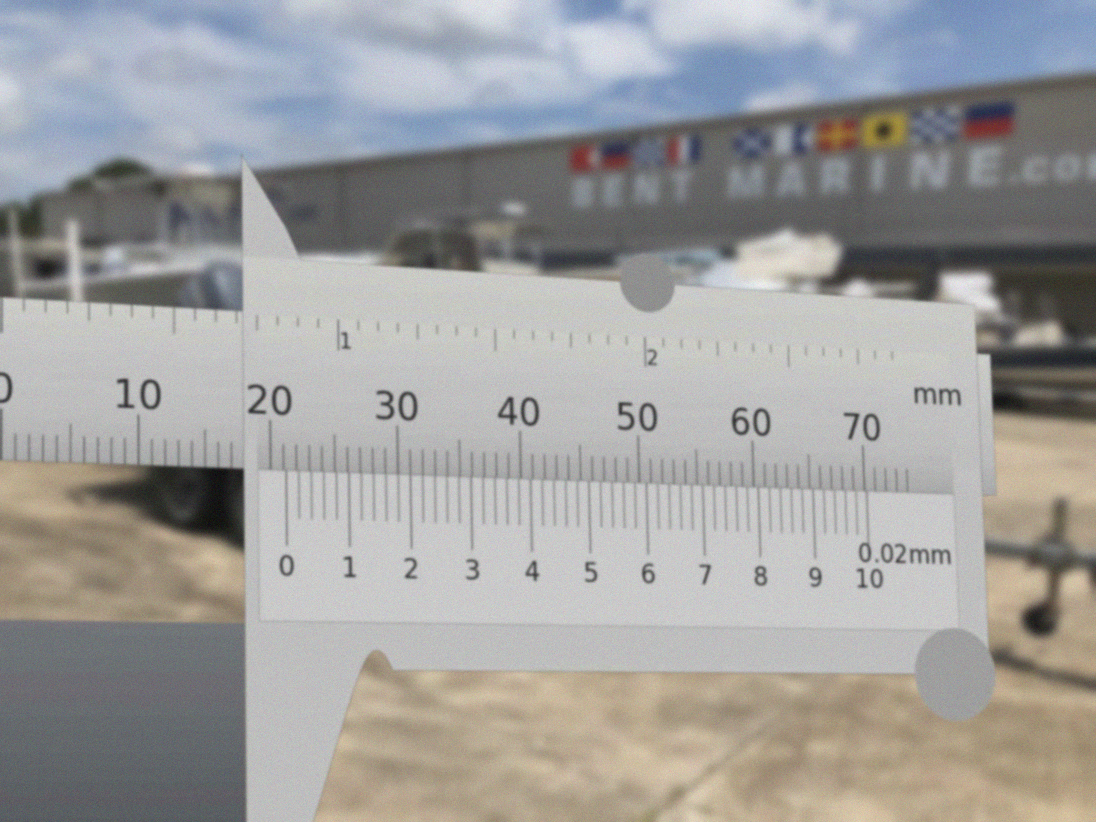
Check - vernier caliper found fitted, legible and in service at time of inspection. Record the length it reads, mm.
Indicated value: 21.2 mm
